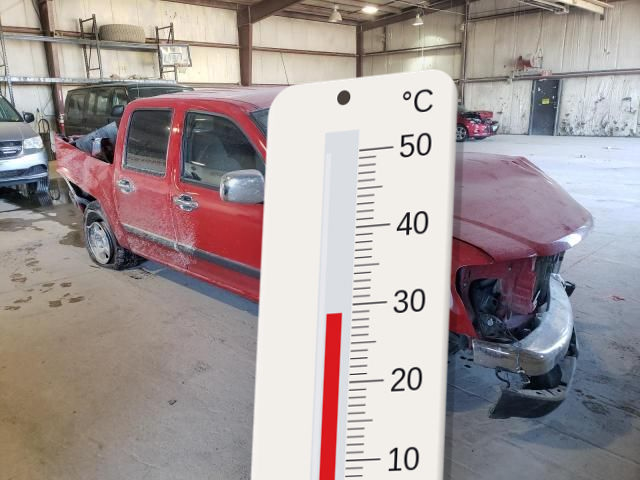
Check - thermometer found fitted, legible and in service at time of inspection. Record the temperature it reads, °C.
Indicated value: 29 °C
